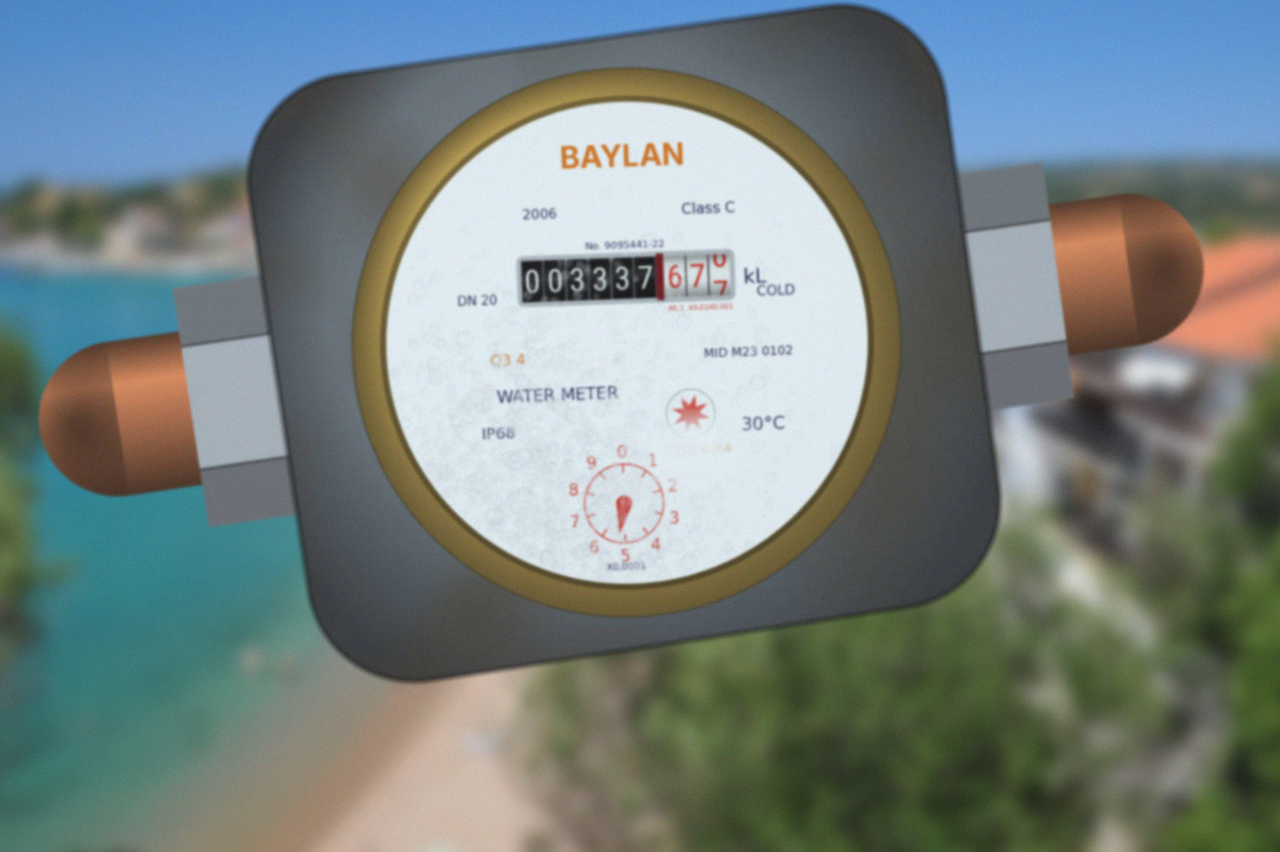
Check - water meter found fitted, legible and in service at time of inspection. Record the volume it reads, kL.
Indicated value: 3337.6765 kL
